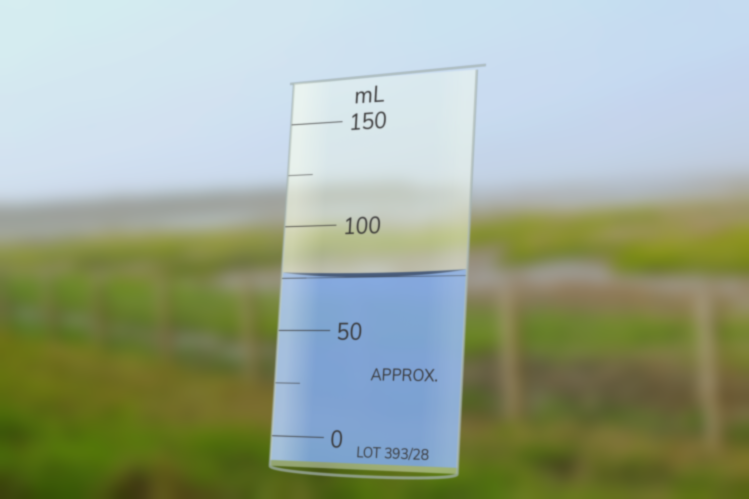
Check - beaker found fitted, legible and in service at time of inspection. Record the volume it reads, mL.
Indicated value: 75 mL
